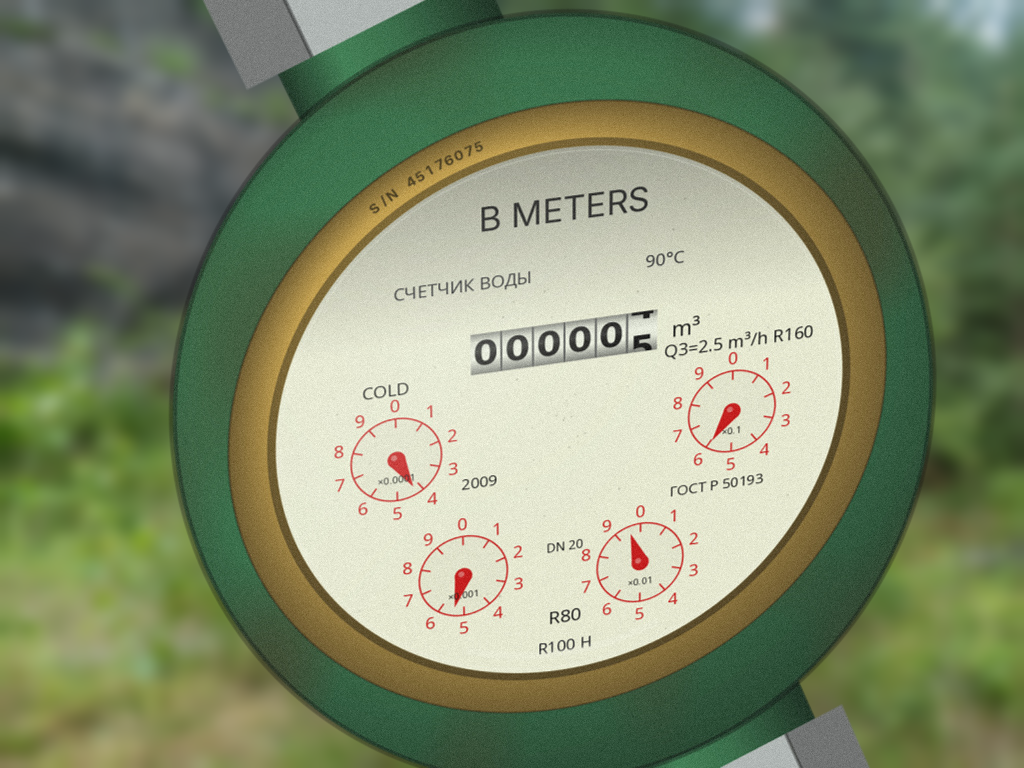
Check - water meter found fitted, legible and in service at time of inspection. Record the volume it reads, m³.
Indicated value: 4.5954 m³
